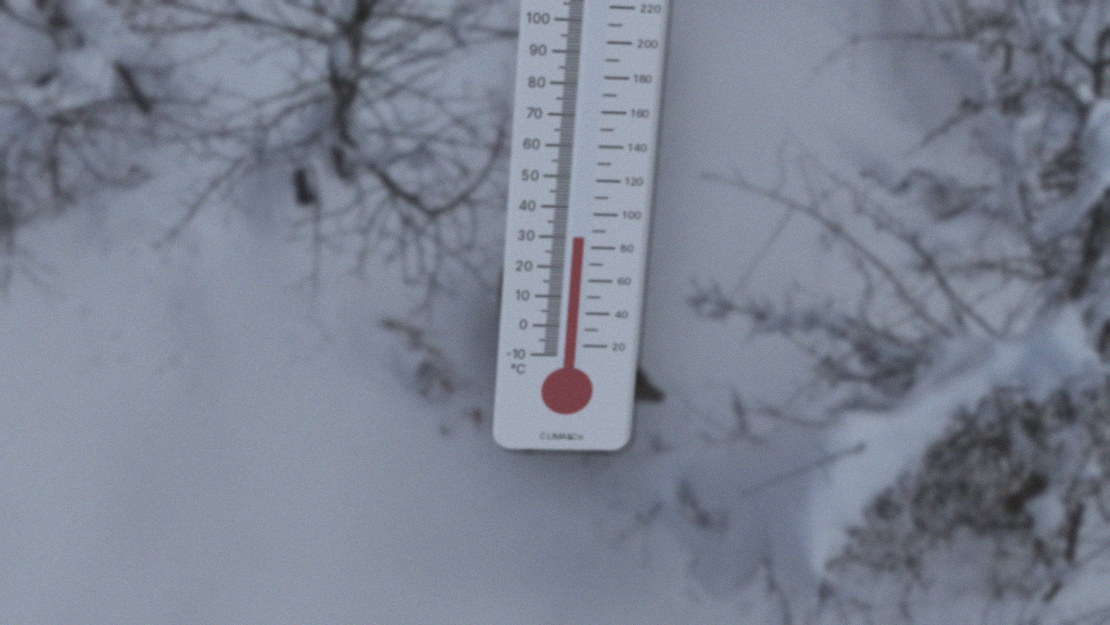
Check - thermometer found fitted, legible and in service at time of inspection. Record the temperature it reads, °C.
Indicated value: 30 °C
